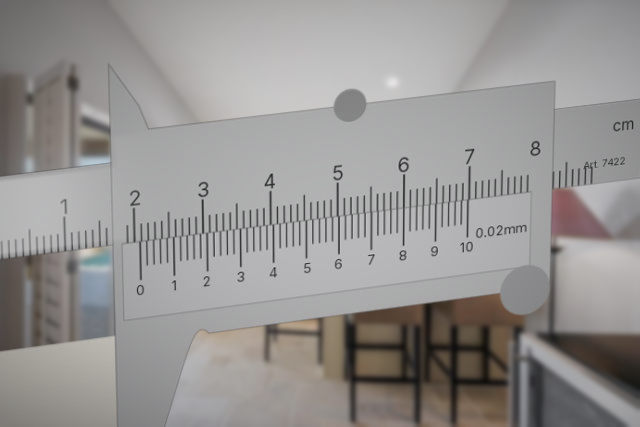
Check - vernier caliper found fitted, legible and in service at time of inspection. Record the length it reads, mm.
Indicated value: 20.8 mm
